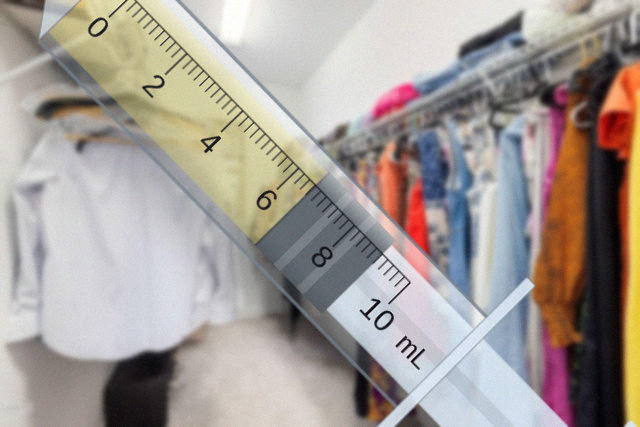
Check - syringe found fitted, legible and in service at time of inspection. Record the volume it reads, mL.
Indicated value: 6.6 mL
